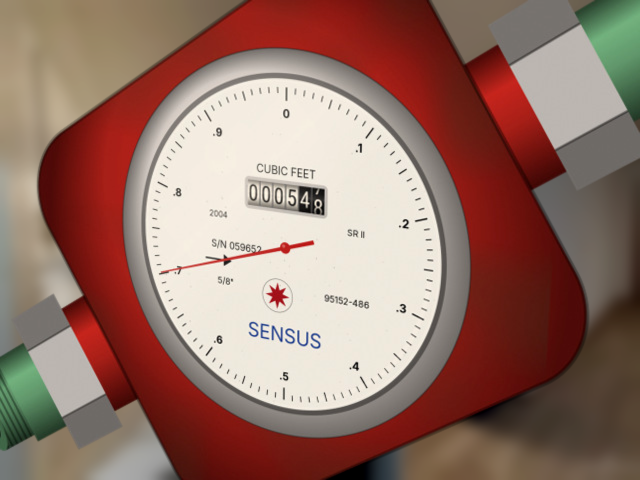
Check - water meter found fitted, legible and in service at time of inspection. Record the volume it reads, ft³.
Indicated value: 547.70 ft³
